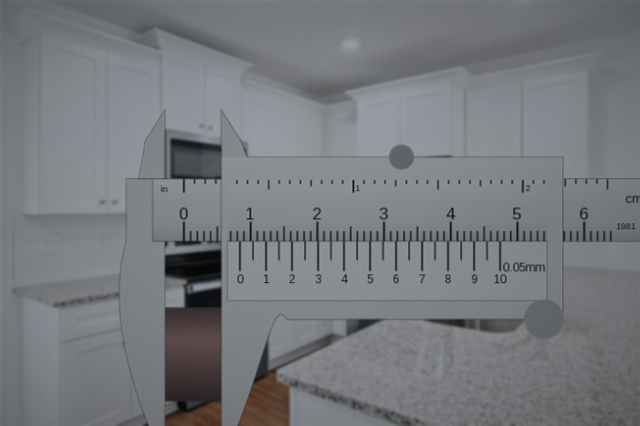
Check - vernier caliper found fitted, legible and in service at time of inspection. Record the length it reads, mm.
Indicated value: 8.4 mm
